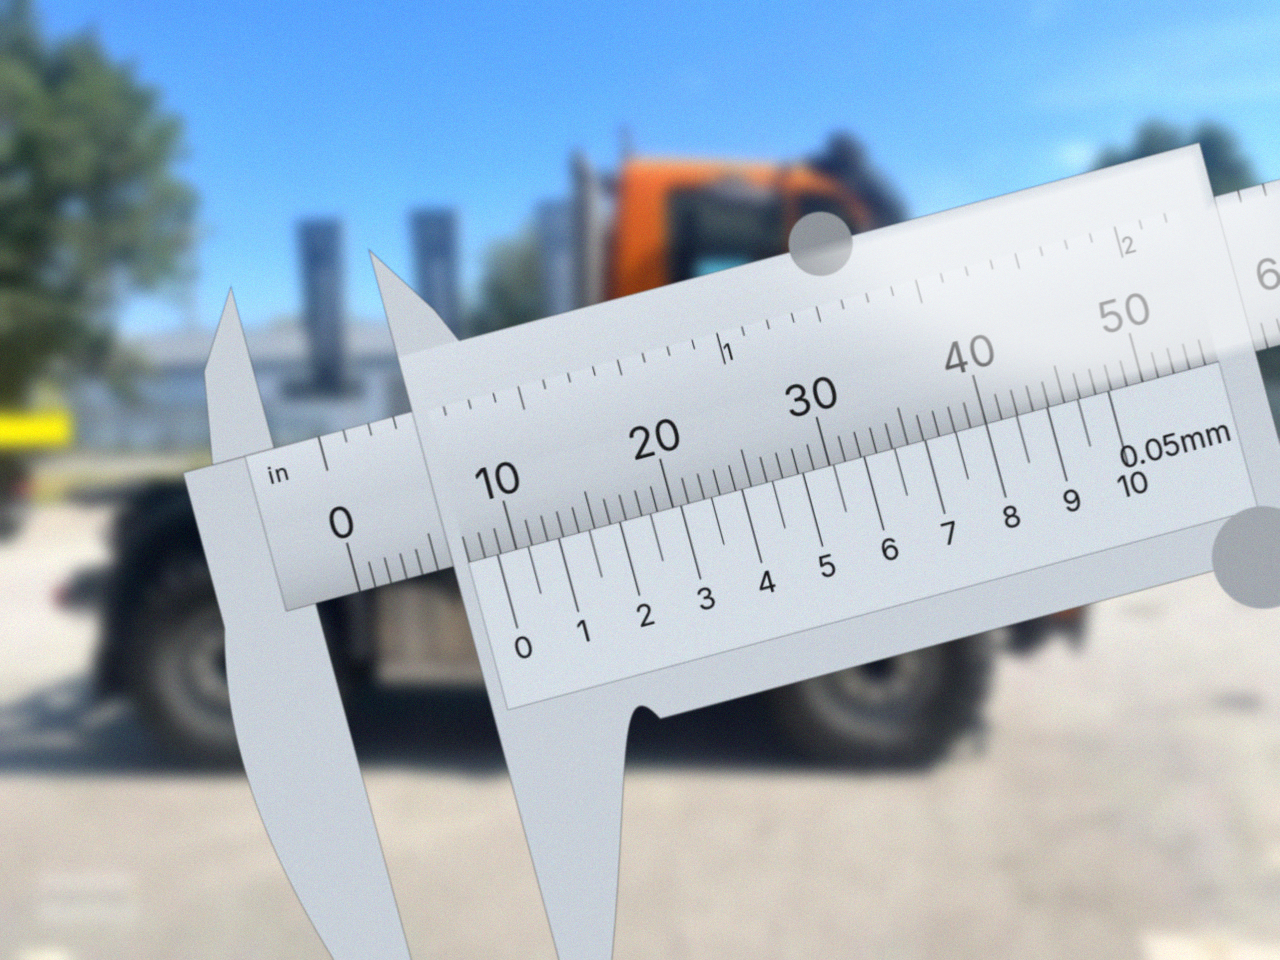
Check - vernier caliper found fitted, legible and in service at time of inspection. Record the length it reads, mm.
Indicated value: 8.8 mm
